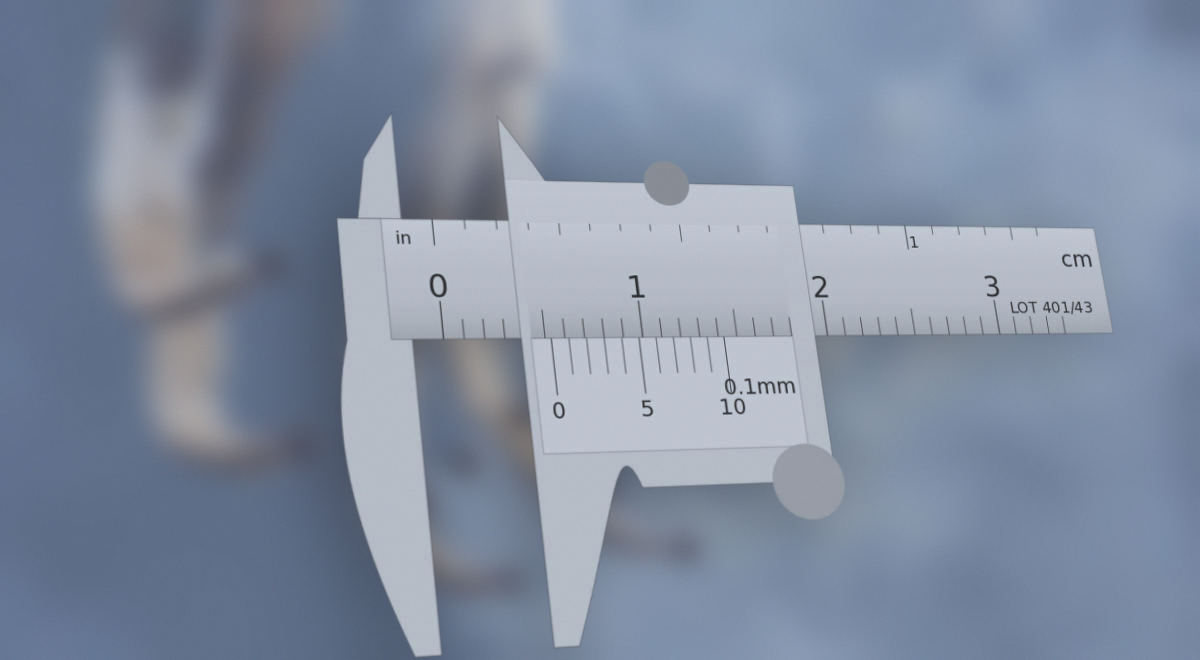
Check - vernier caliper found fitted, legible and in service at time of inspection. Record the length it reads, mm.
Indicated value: 5.3 mm
